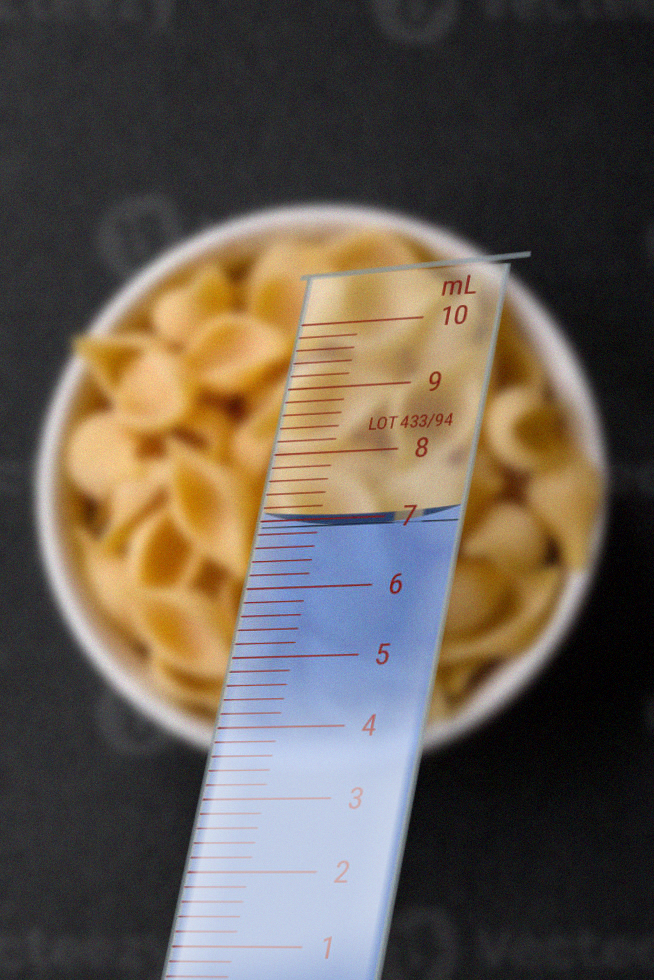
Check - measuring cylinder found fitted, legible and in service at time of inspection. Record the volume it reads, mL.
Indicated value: 6.9 mL
